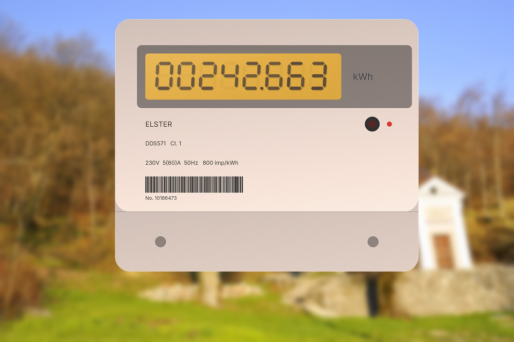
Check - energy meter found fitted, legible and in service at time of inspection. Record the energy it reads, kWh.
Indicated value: 242.663 kWh
